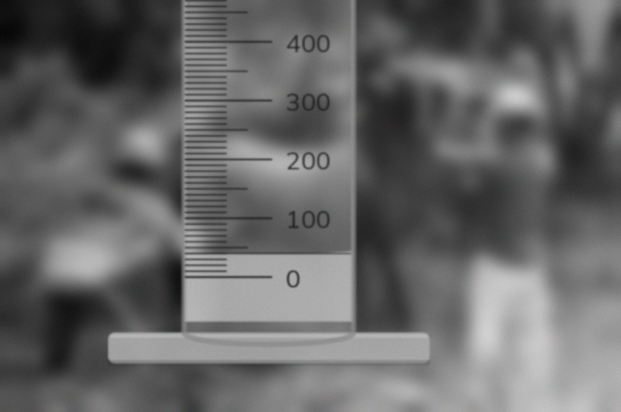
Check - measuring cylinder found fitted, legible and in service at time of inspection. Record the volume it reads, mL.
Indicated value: 40 mL
